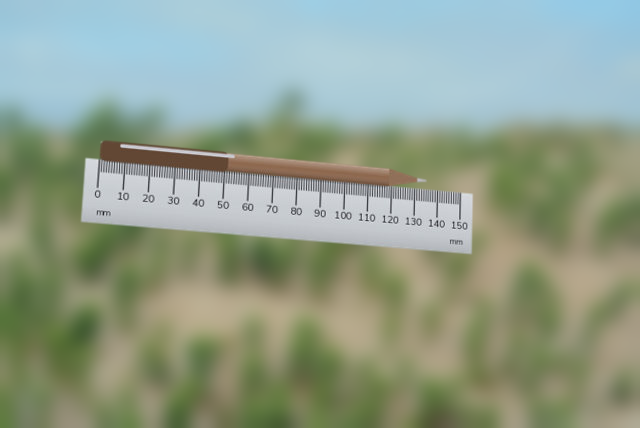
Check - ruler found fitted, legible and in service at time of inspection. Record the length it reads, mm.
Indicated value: 135 mm
